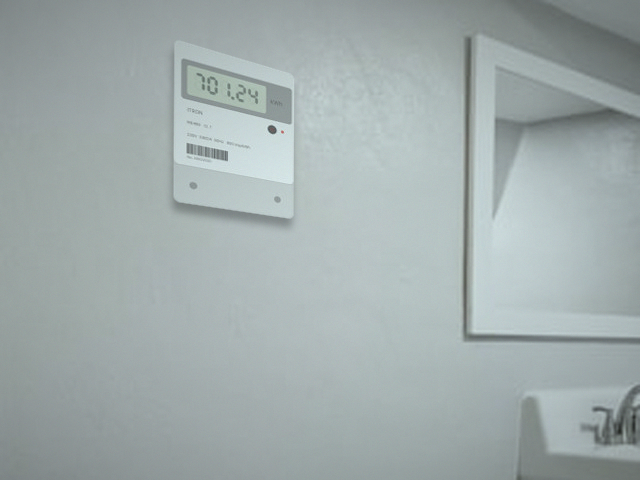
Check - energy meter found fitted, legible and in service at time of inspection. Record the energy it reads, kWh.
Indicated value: 701.24 kWh
